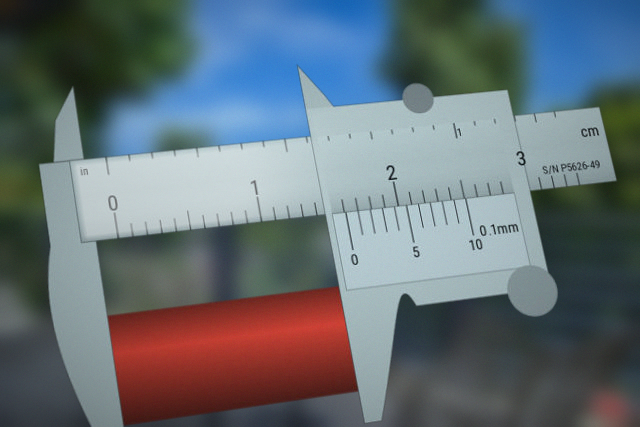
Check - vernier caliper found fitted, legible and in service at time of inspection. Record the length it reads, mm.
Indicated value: 16.1 mm
